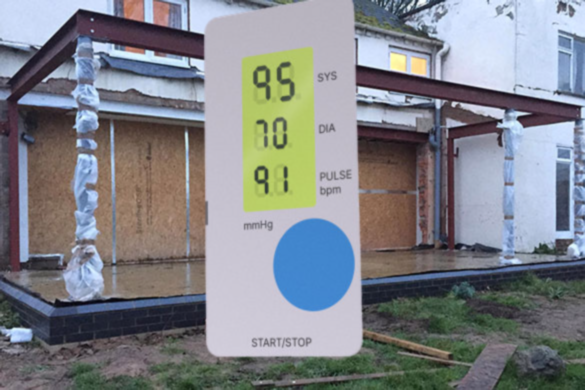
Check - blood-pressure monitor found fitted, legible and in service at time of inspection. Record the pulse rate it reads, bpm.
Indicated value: 91 bpm
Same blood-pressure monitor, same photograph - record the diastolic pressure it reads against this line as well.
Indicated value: 70 mmHg
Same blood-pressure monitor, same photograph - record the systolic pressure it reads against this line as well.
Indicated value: 95 mmHg
